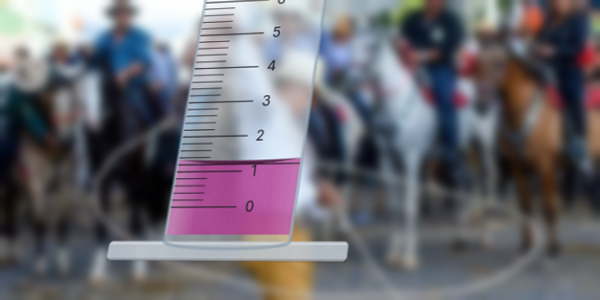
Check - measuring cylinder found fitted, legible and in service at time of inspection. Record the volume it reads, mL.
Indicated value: 1.2 mL
